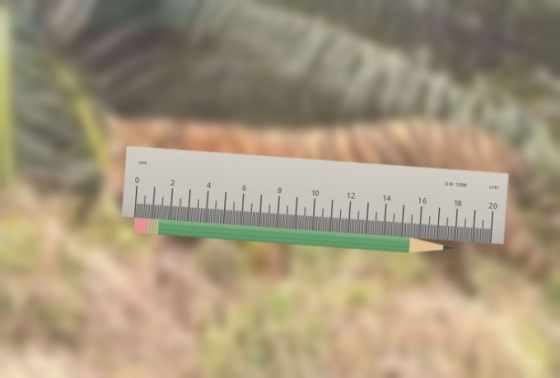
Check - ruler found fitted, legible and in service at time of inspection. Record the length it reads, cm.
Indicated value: 18 cm
